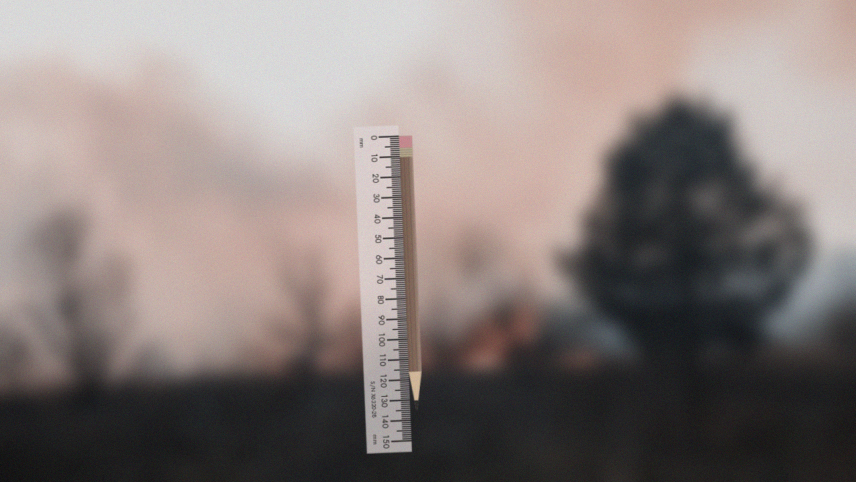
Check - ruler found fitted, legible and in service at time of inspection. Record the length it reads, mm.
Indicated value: 135 mm
